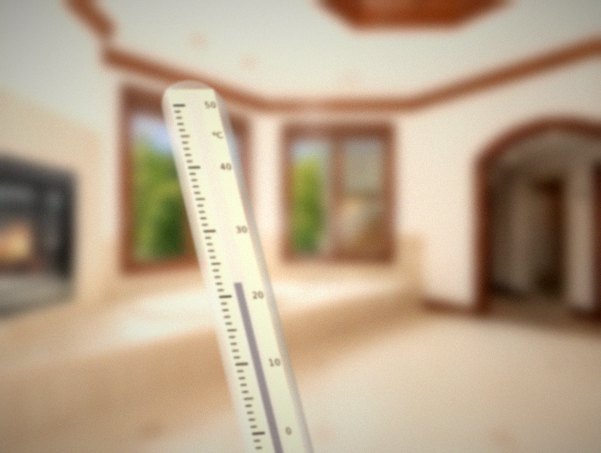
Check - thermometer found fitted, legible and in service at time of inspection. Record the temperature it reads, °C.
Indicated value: 22 °C
